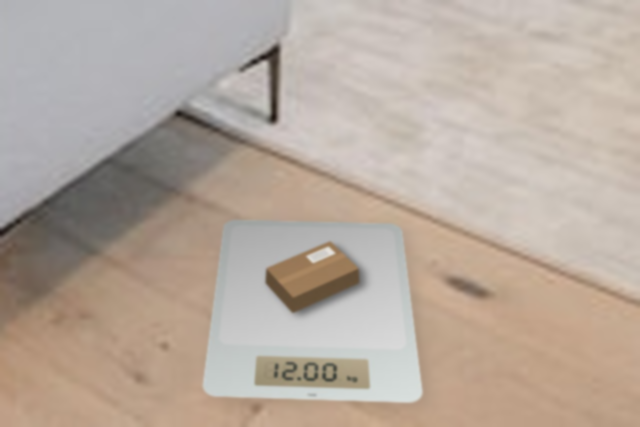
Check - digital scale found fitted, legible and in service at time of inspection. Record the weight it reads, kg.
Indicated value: 12.00 kg
